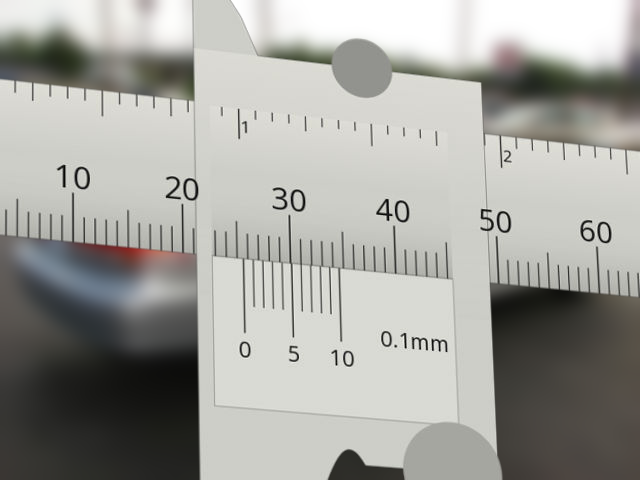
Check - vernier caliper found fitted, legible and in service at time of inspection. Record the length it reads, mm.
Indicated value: 25.6 mm
